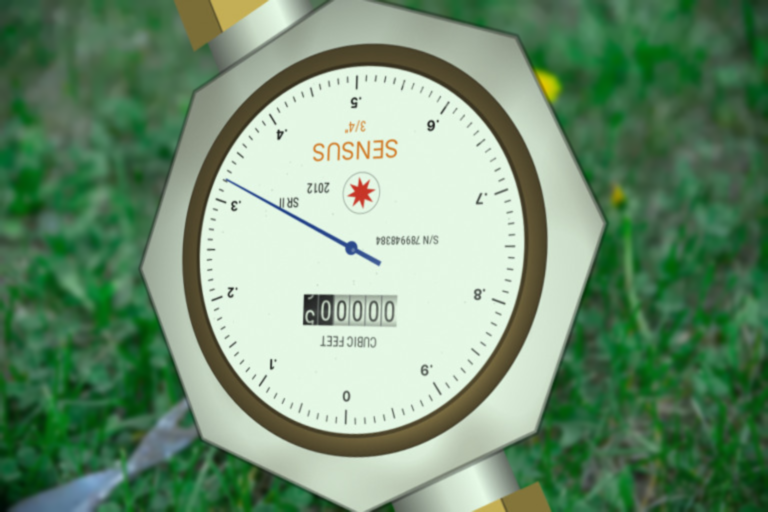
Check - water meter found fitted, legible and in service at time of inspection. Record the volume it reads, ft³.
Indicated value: 5.32 ft³
